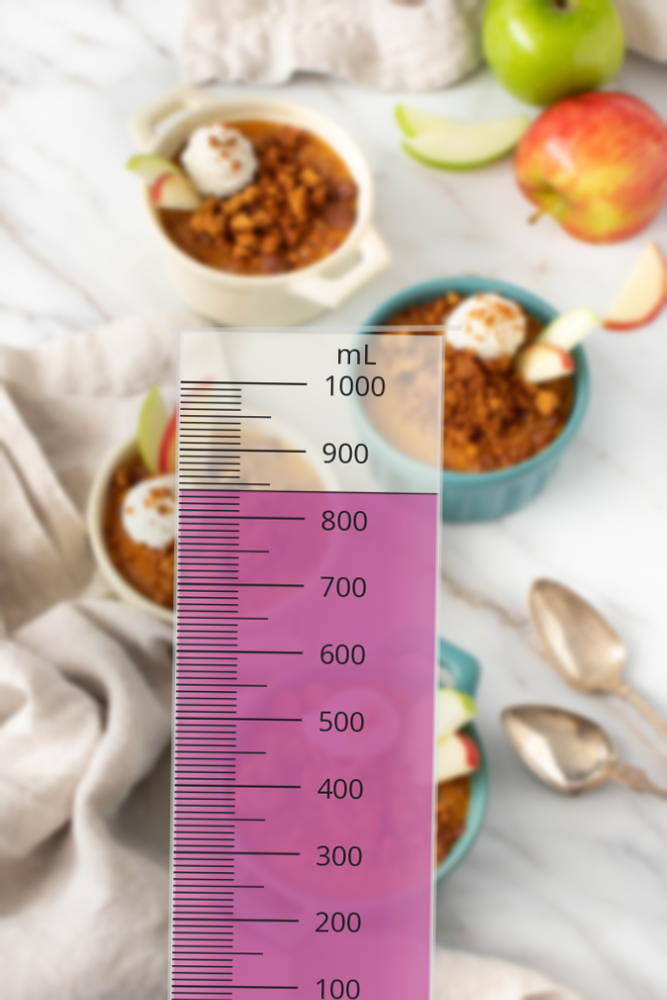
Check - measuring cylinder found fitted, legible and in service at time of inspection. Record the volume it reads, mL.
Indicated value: 840 mL
